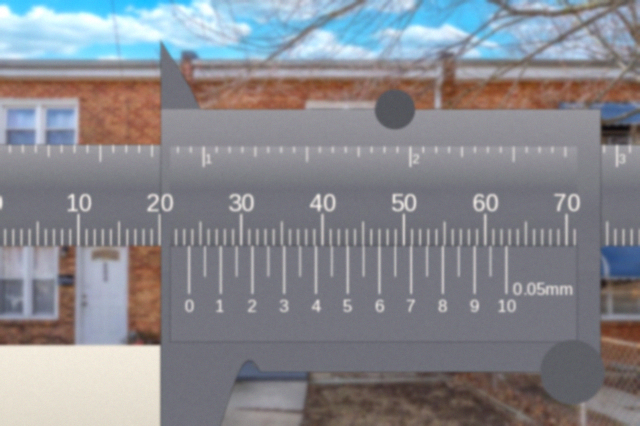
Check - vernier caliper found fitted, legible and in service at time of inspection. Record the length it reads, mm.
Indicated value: 23.6 mm
